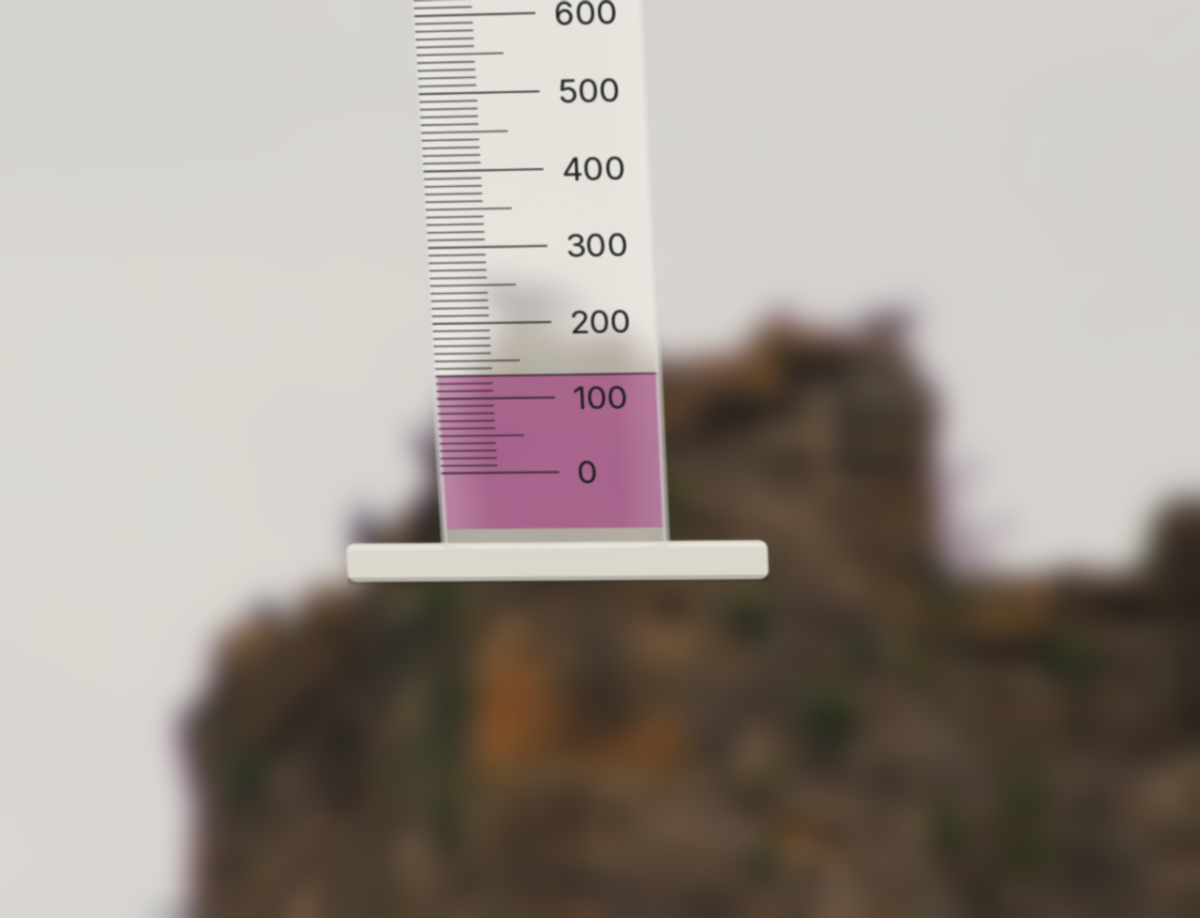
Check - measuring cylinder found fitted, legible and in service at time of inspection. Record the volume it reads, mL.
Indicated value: 130 mL
